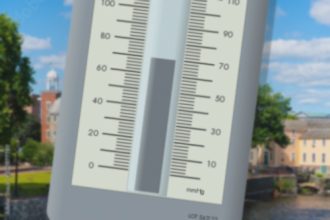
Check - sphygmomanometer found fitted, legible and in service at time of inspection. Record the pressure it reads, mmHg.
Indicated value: 70 mmHg
